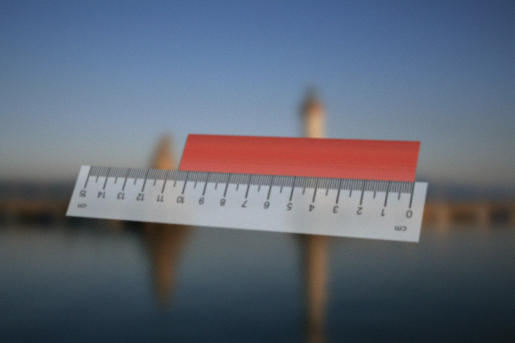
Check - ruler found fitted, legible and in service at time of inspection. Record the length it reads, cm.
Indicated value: 10.5 cm
